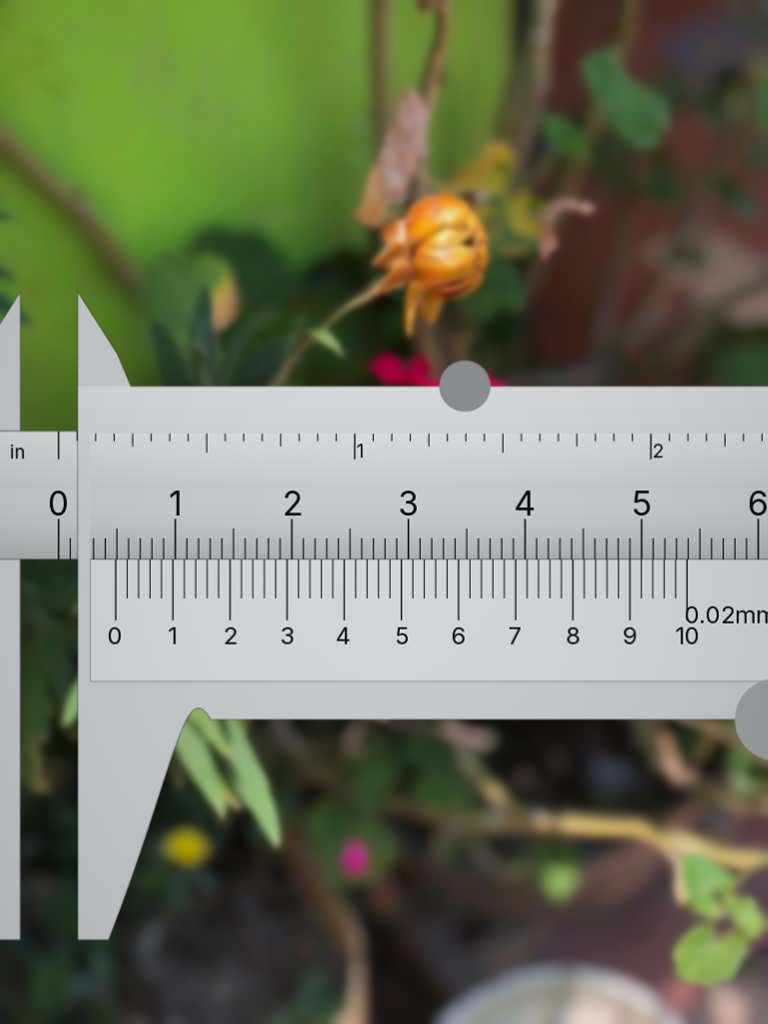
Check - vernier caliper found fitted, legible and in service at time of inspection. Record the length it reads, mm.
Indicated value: 4.9 mm
